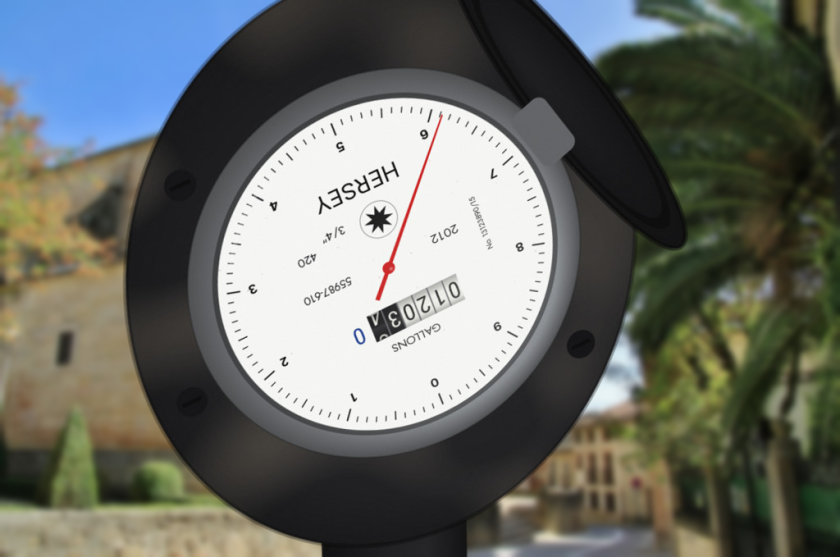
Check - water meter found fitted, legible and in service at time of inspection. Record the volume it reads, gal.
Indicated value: 120336.1 gal
